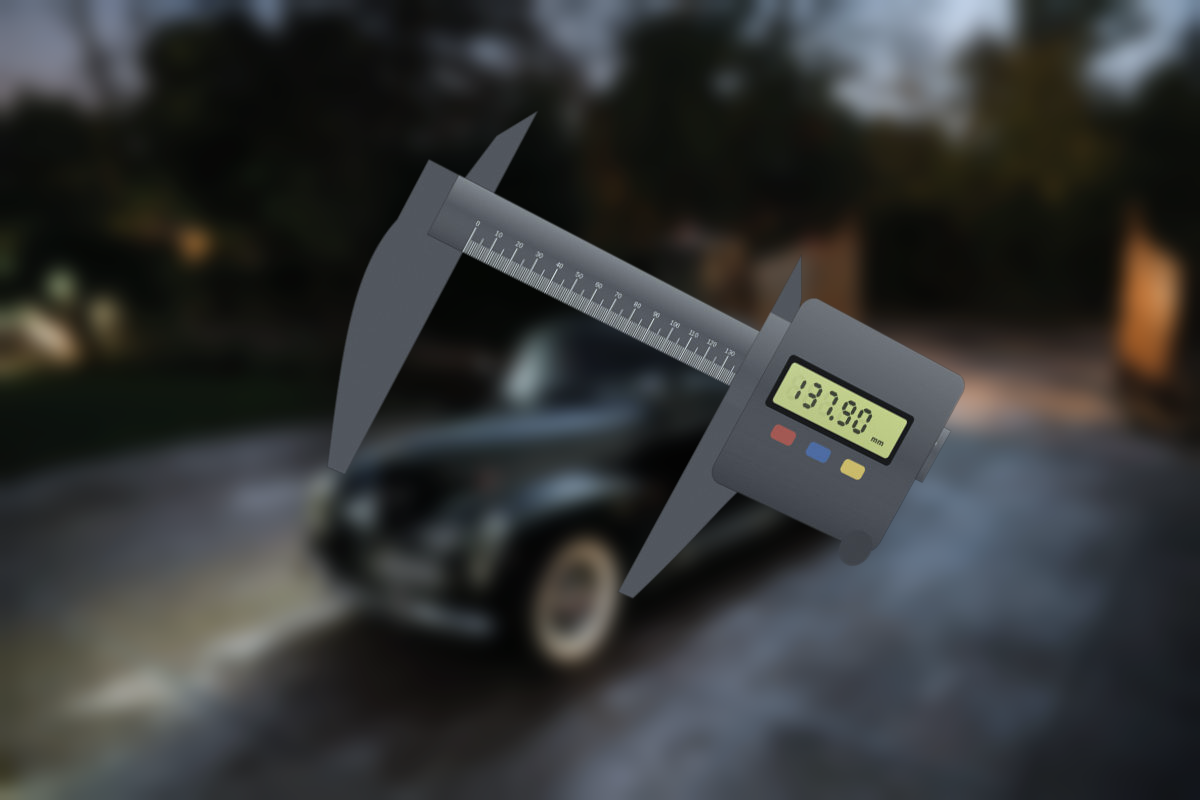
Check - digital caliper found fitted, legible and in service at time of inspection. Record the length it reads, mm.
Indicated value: 137.90 mm
